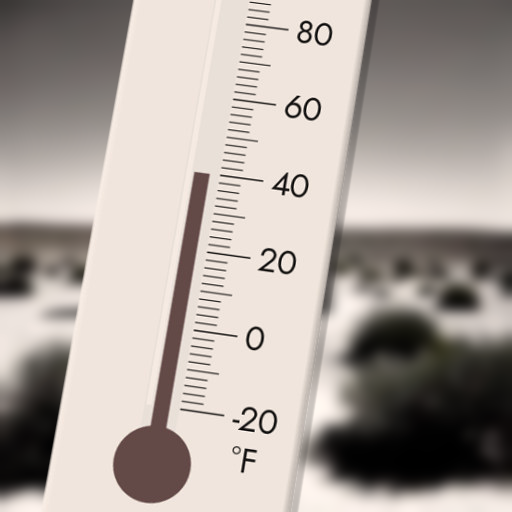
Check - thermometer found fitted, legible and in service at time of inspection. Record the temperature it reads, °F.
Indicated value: 40 °F
